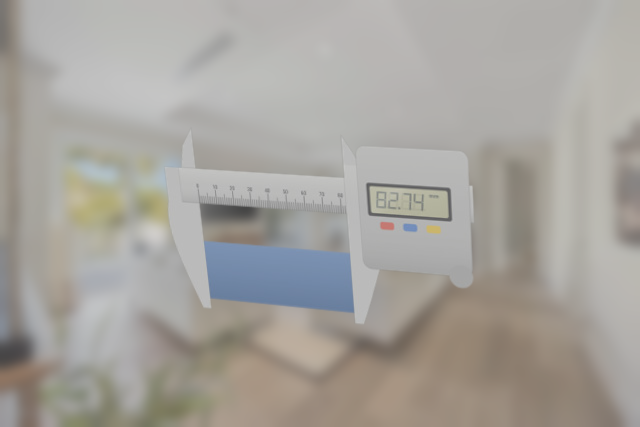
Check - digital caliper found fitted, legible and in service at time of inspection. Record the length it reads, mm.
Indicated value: 82.74 mm
